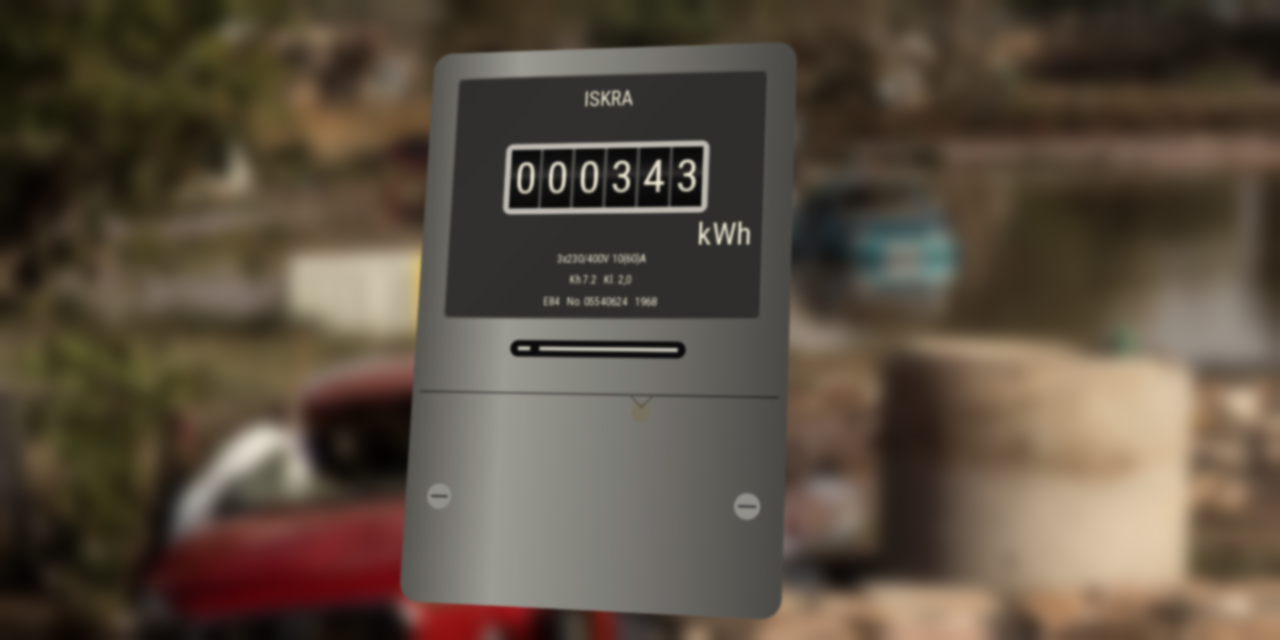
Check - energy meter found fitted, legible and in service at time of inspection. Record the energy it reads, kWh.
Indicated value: 343 kWh
